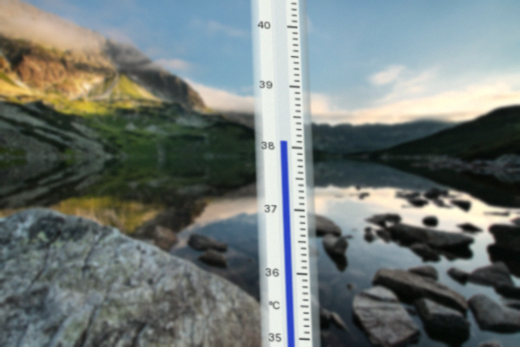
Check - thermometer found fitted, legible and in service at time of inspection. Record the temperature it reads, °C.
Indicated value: 38.1 °C
